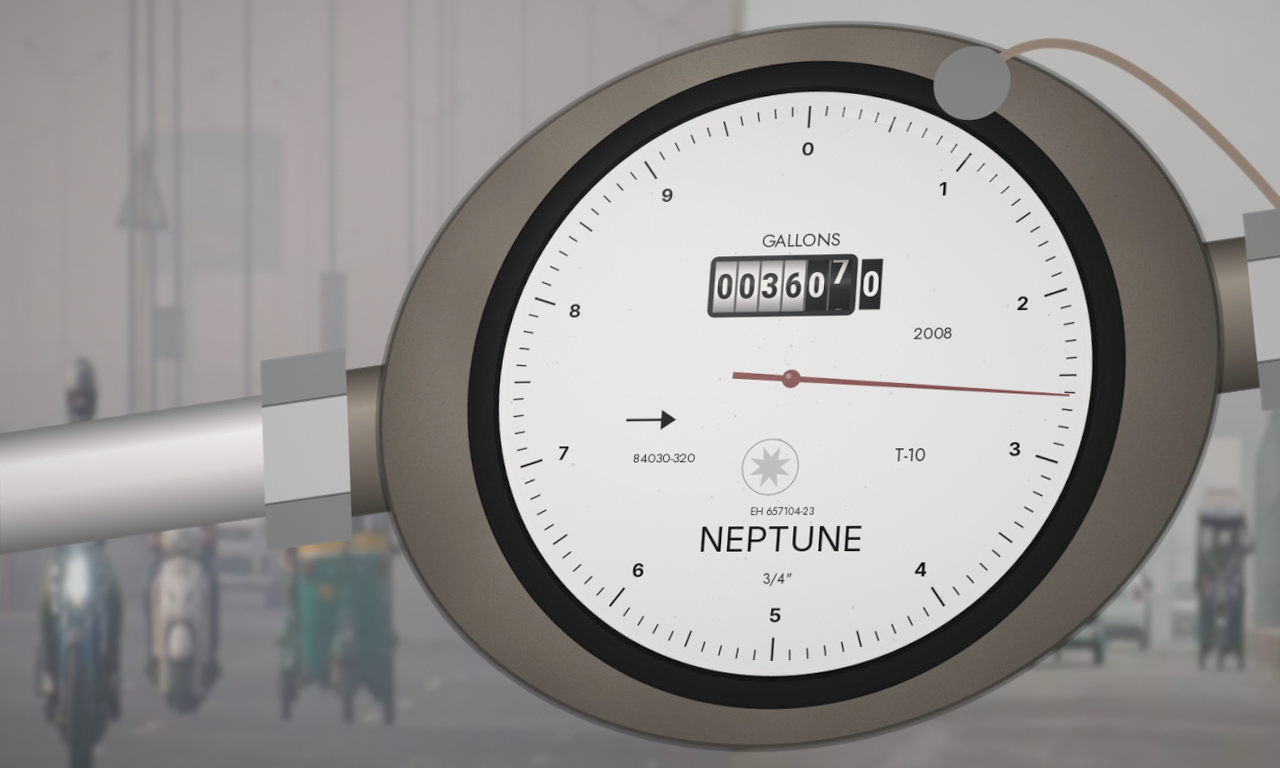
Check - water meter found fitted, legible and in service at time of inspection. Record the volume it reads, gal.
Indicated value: 36072.6 gal
